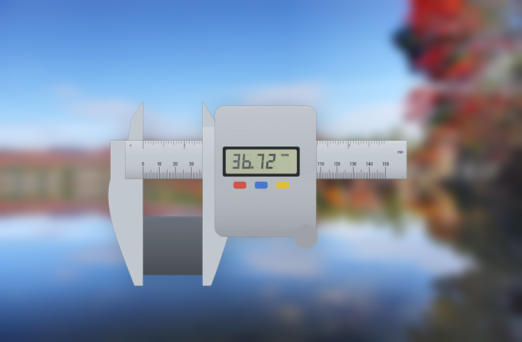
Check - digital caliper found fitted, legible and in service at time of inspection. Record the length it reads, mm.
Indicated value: 36.72 mm
